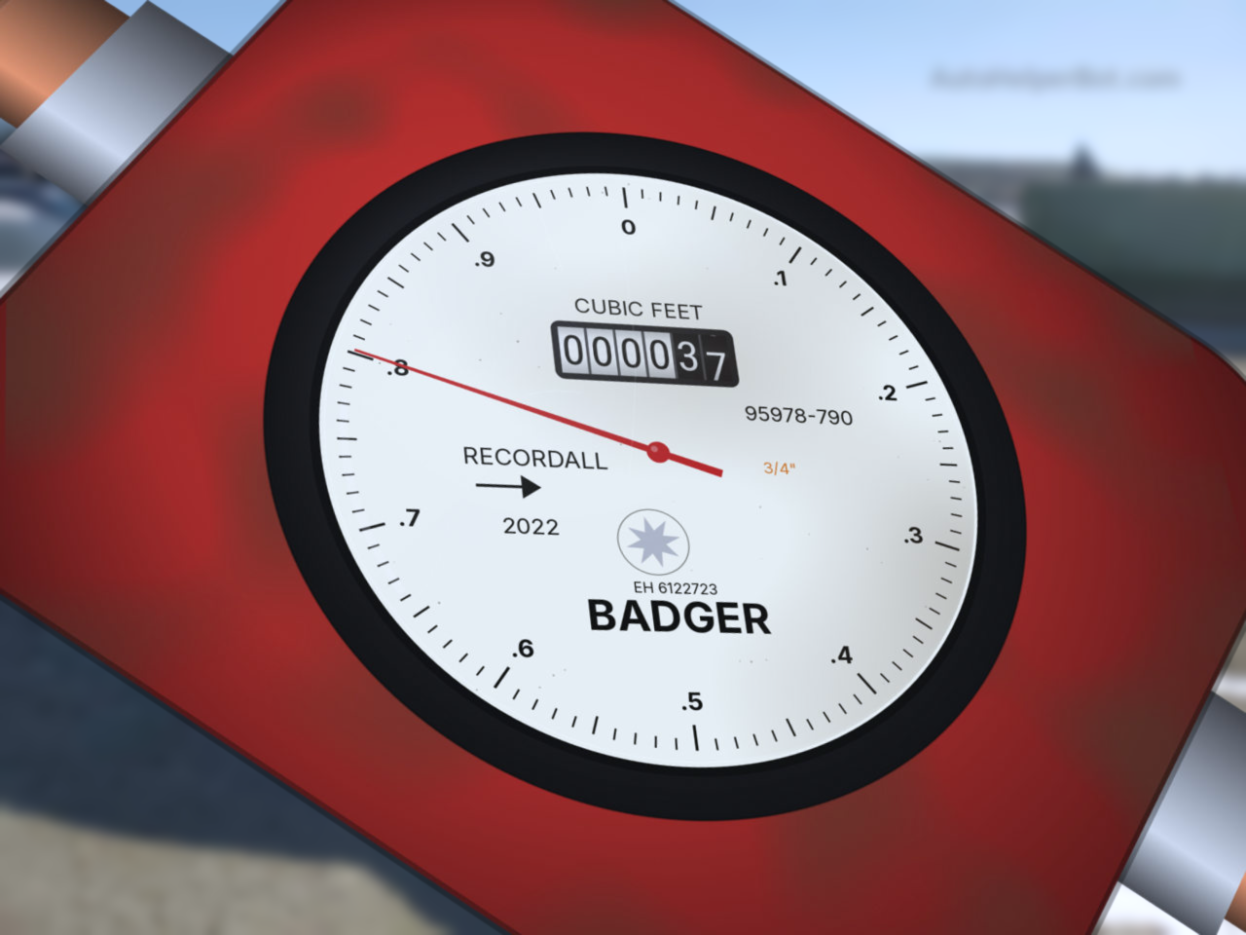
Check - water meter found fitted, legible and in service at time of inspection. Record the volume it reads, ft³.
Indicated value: 36.80 ft³
